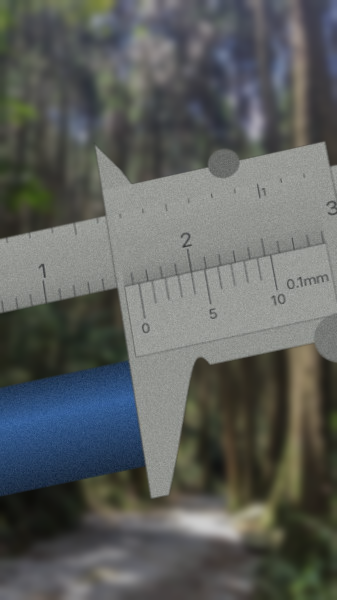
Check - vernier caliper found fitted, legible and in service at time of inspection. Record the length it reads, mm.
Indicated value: 16.4 mm
